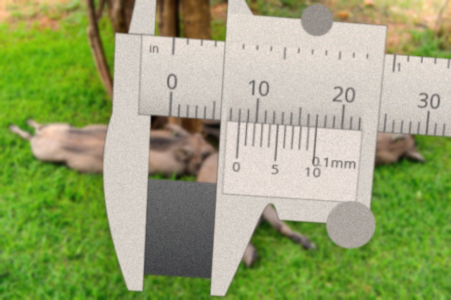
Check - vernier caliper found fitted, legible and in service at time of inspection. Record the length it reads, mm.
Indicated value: 8.0 mm
